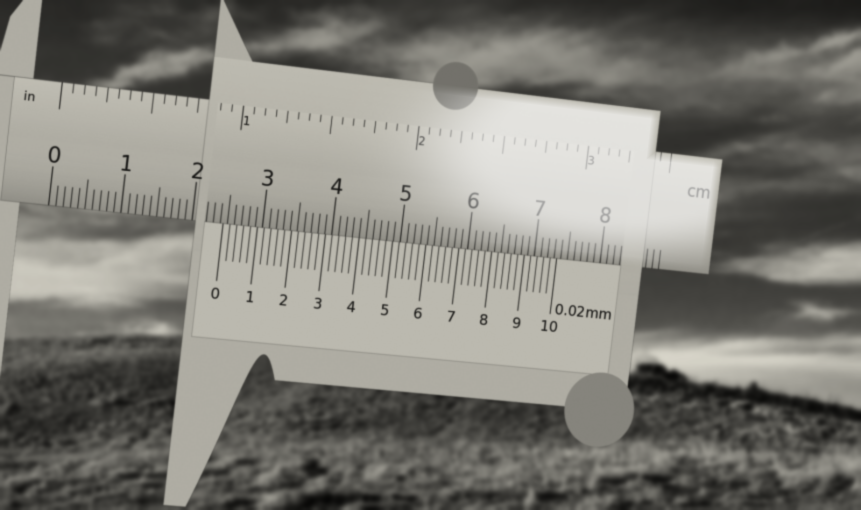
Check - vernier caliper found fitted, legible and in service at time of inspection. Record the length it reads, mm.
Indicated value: 24.4 mm
